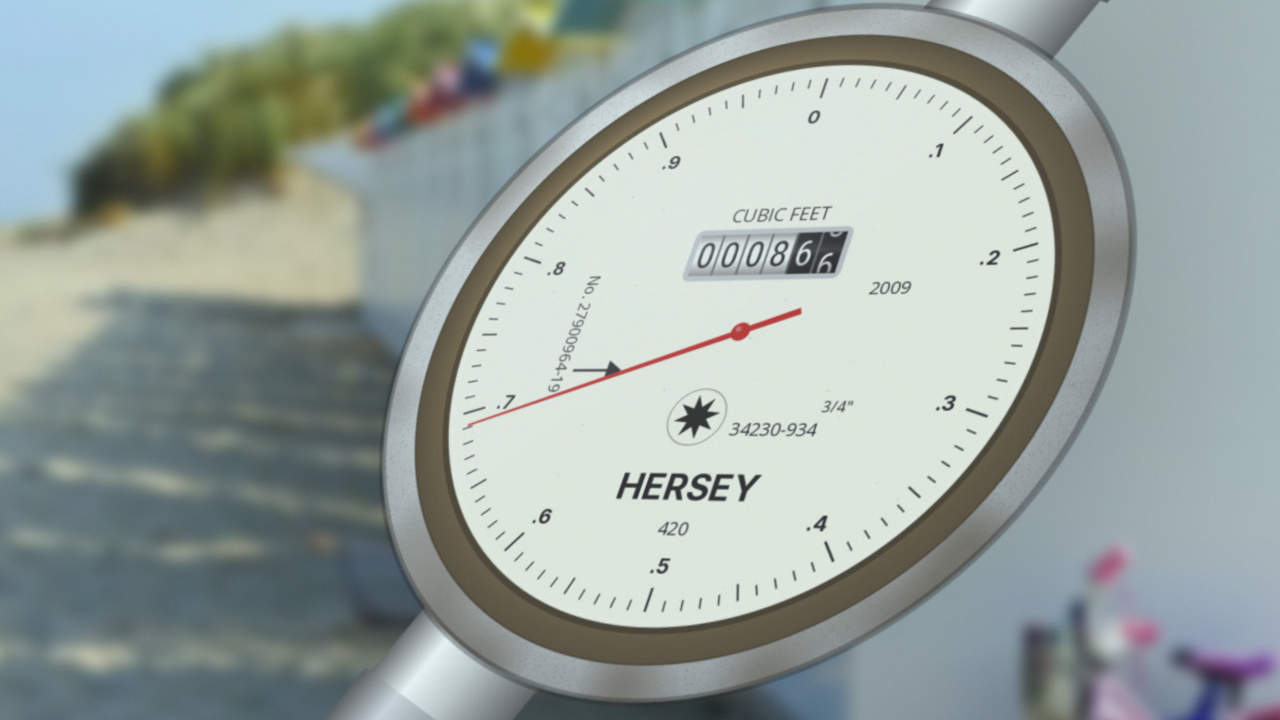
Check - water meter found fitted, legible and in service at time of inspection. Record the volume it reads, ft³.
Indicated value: 865.69 ft³
